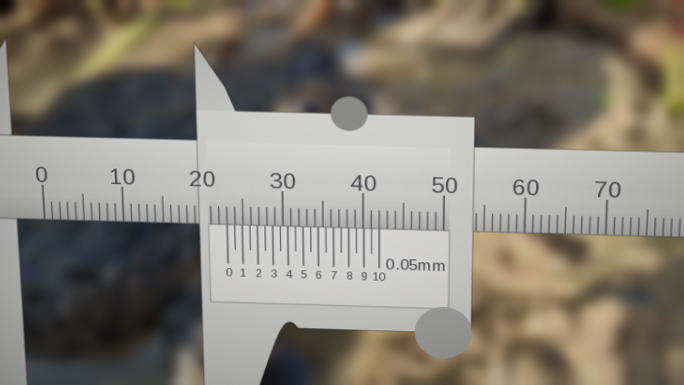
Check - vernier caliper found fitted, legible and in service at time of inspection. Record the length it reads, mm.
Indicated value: 23.0 mm
